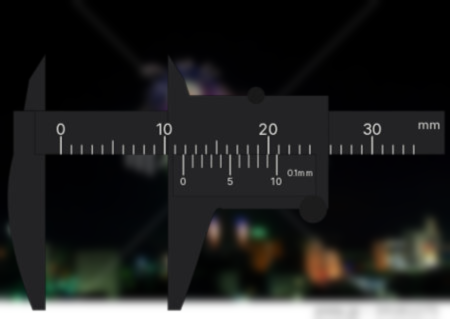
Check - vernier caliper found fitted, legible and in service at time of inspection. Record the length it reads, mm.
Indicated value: 11.8 mm
